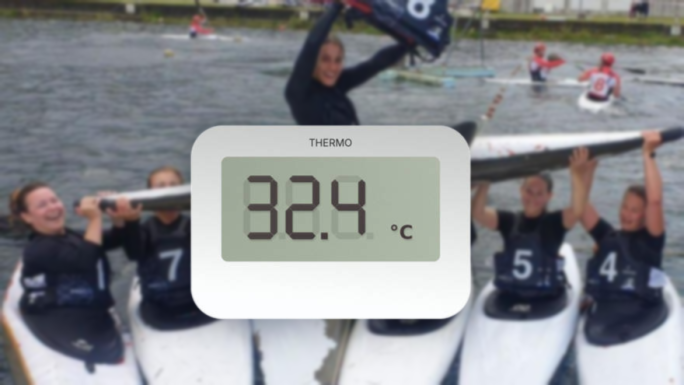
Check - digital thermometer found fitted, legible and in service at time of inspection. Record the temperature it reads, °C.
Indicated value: 32.4 °C
